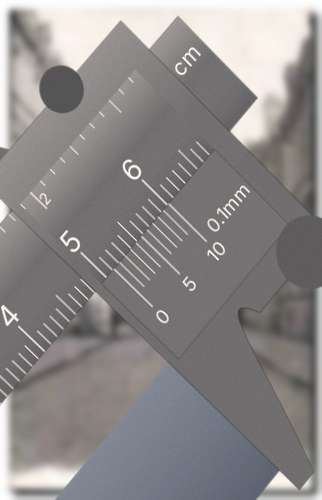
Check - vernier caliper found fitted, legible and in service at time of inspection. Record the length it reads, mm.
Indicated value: 51.2 mm
